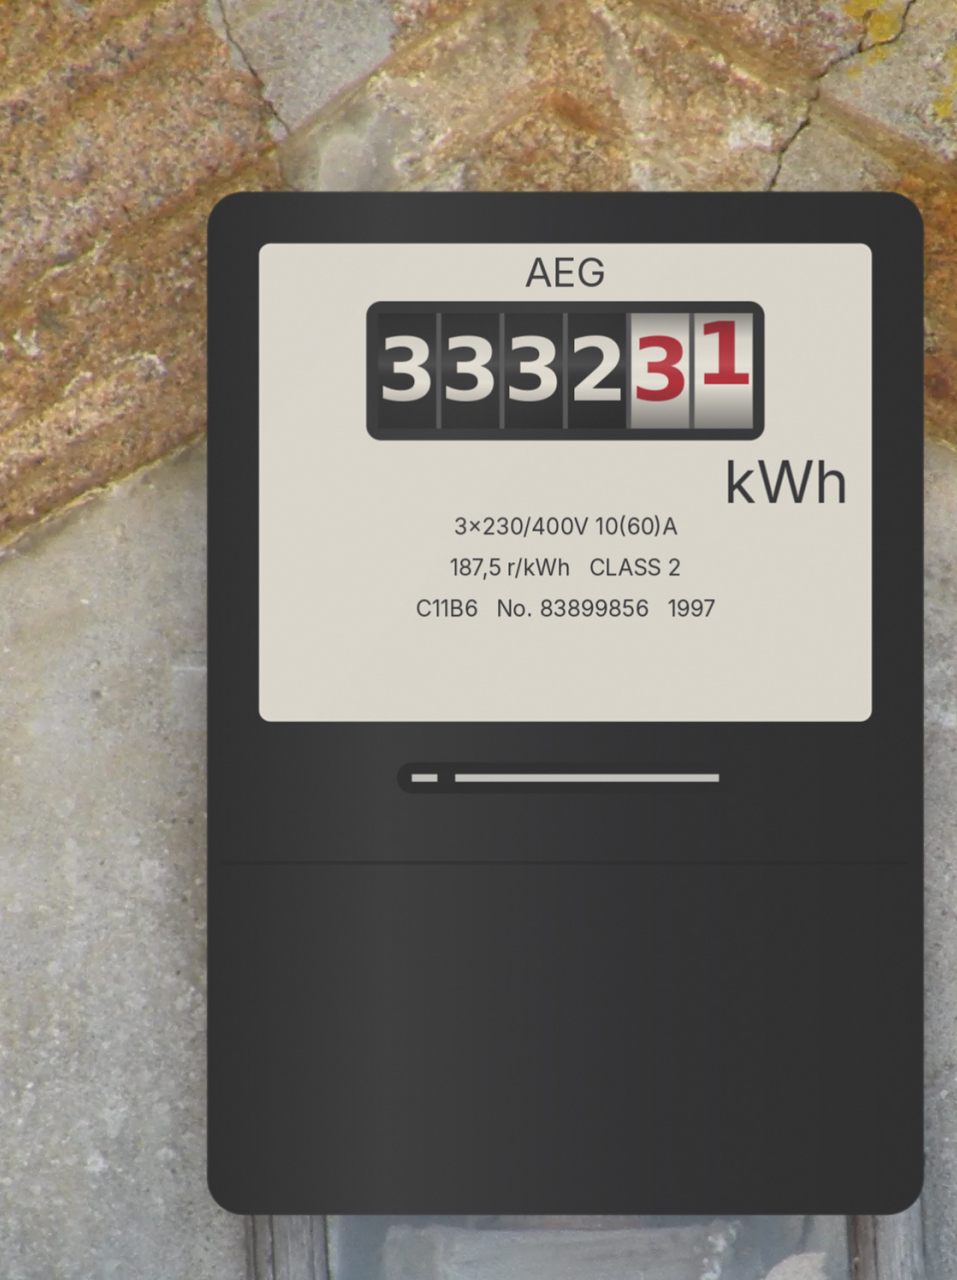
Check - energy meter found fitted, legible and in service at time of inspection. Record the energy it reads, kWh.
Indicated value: 3332.31 kWh
